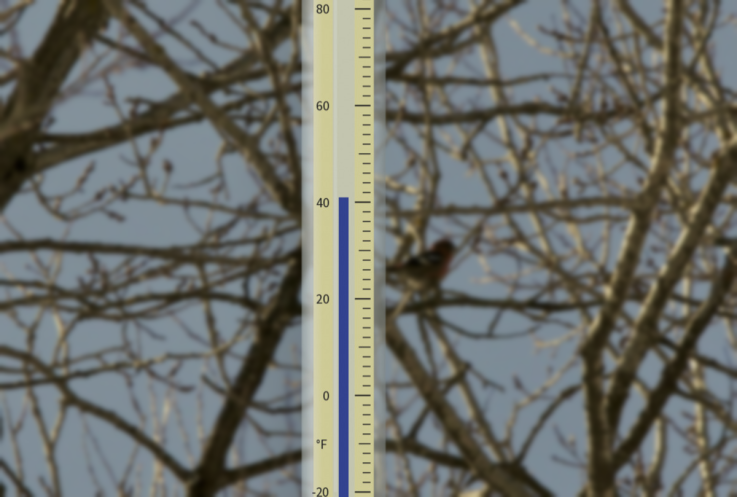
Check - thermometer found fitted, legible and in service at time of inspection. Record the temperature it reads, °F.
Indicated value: 41 °F
